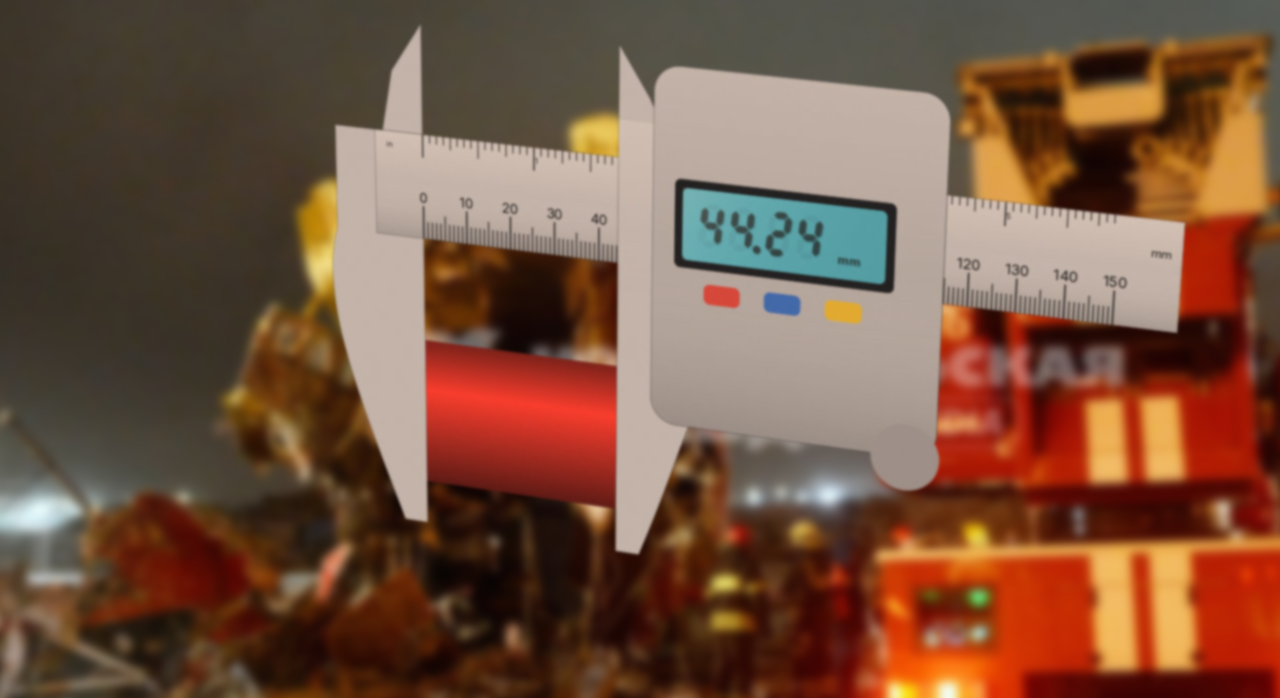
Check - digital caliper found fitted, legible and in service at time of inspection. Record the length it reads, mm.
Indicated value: 44.24 mm
